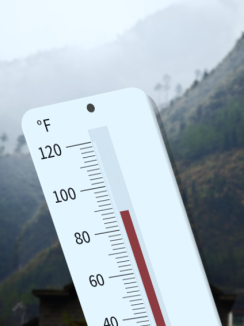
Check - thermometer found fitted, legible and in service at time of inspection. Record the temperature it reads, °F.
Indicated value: 88 °F
